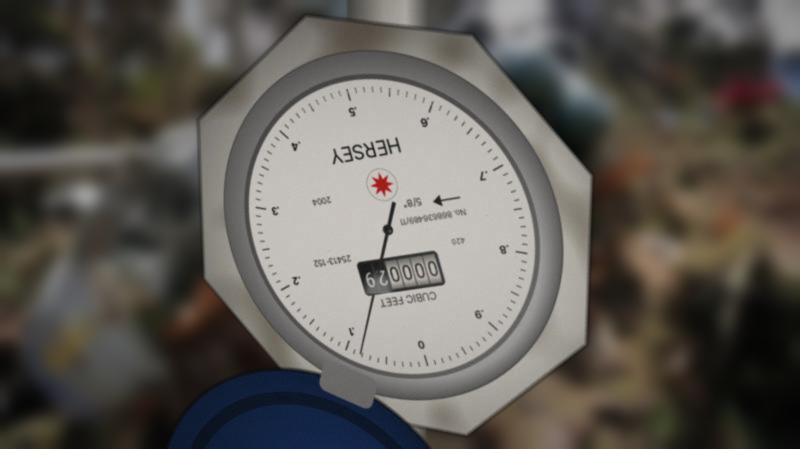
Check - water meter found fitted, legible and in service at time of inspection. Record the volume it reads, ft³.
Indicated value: 29.08 ft³
